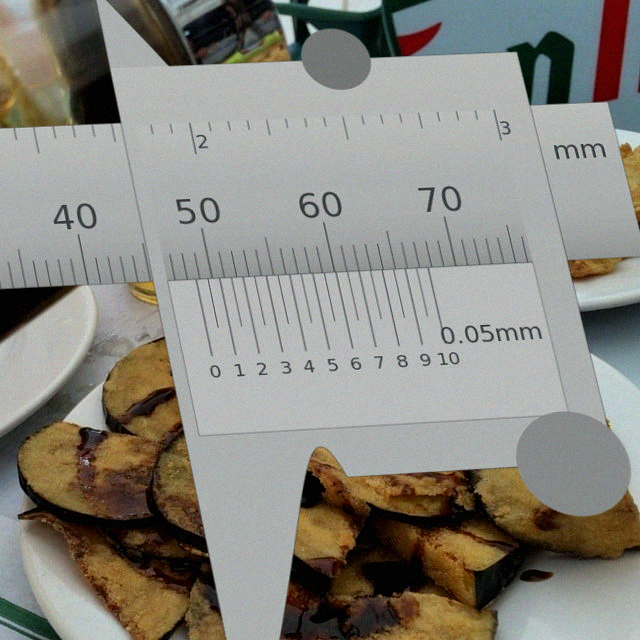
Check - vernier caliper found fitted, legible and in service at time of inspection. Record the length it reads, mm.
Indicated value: 48.7 mm
